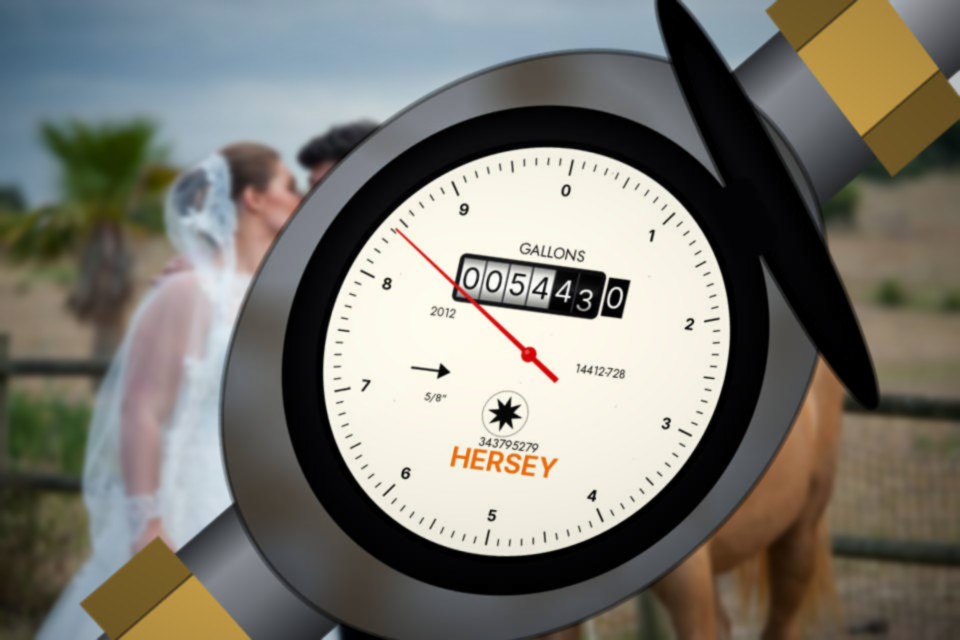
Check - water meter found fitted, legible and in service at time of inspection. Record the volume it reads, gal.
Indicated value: 54428.4 gal
